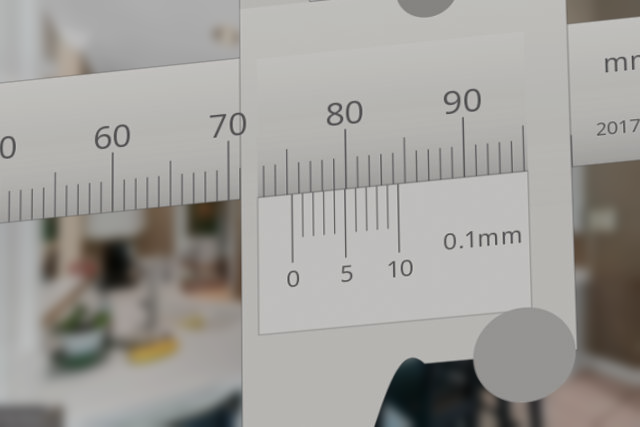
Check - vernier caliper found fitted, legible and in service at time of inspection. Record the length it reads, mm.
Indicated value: 75.4 mm
